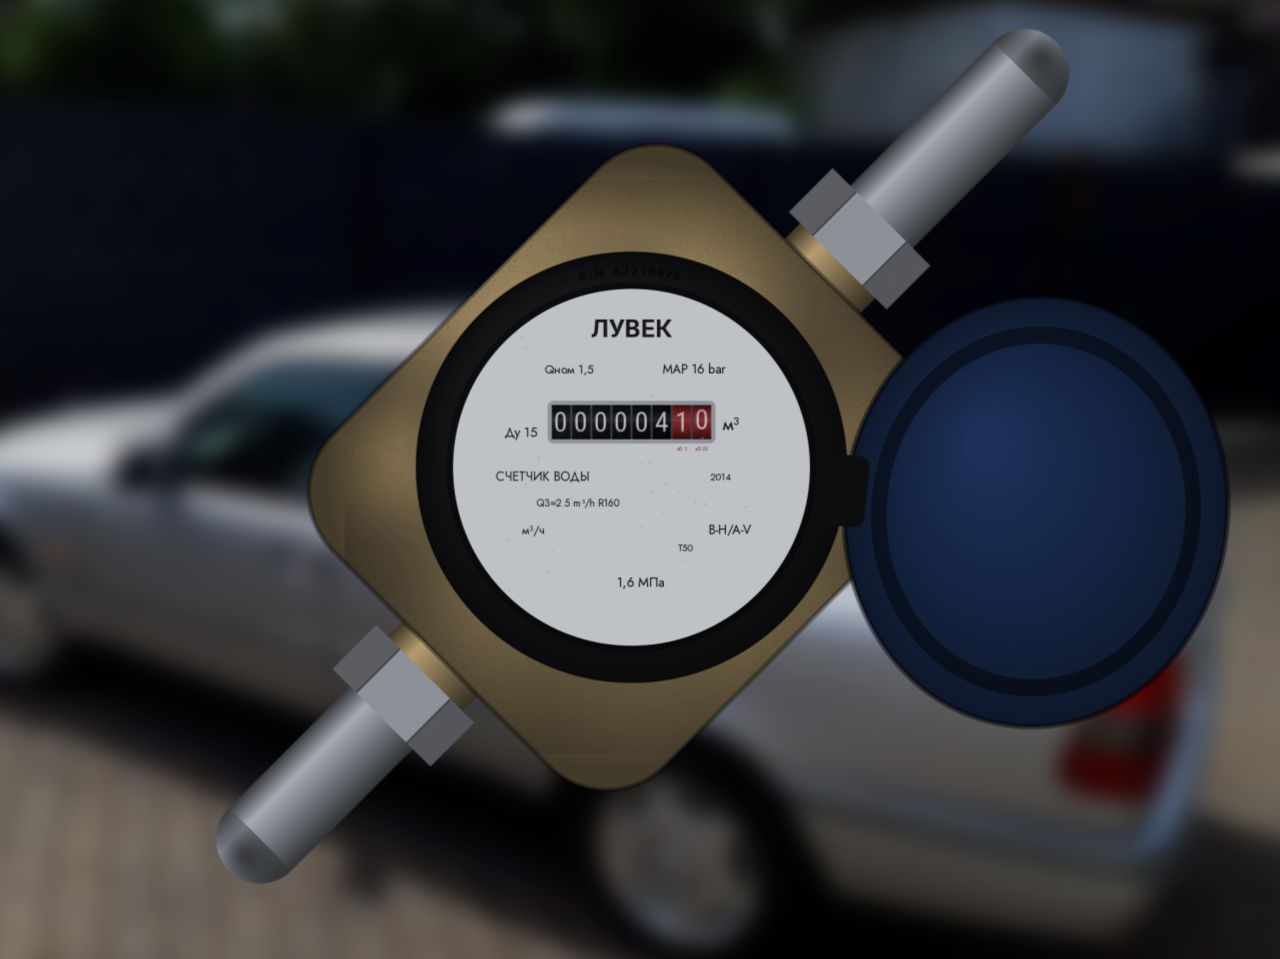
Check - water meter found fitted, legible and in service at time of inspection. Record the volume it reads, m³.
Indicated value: 4.10 m³
